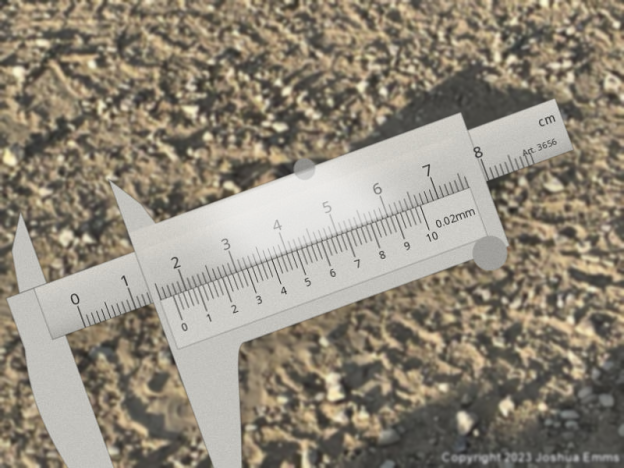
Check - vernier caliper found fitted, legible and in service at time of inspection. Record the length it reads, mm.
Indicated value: 17.4 mm
